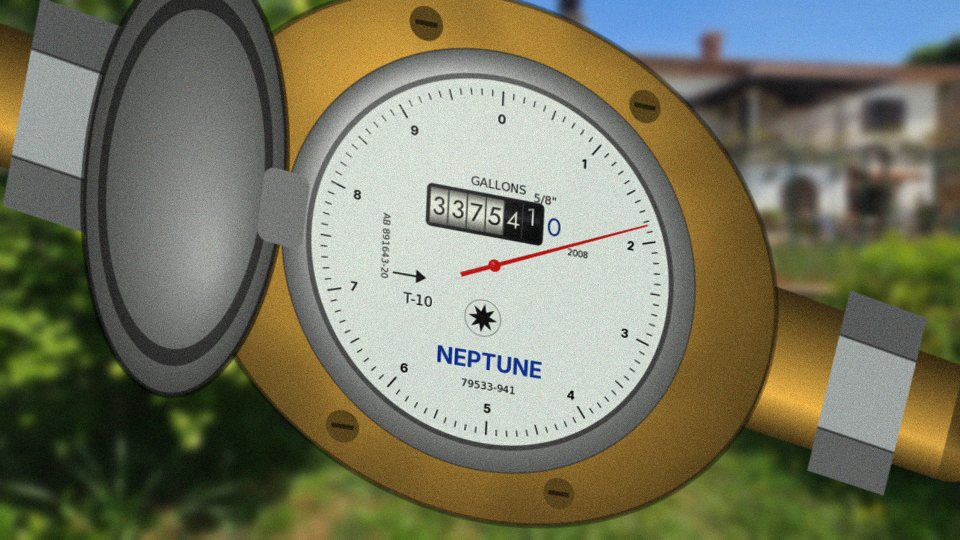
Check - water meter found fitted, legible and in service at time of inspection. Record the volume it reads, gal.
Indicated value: 3375411.8 gal
